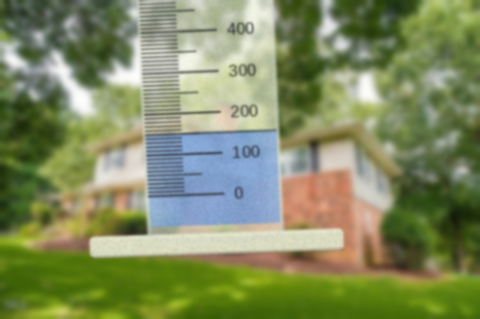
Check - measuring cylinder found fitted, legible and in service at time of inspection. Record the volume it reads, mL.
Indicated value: 150 mL
